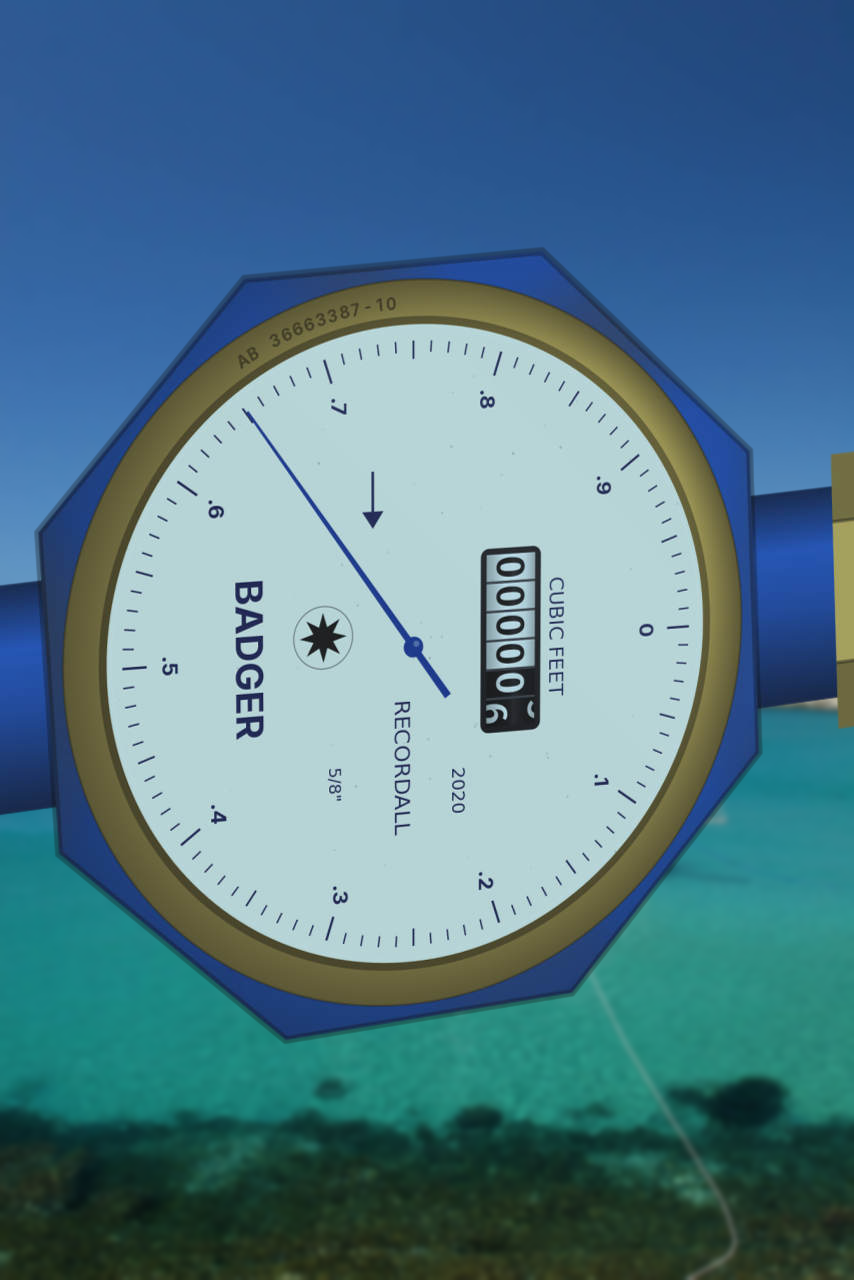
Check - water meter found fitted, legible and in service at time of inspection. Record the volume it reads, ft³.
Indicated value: 5.65 ft³
